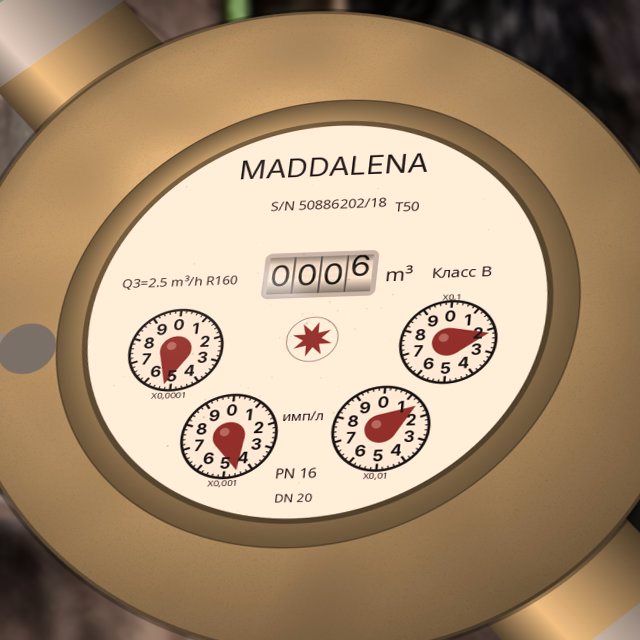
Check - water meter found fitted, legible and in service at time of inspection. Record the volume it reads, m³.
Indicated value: 6.2145 m³
